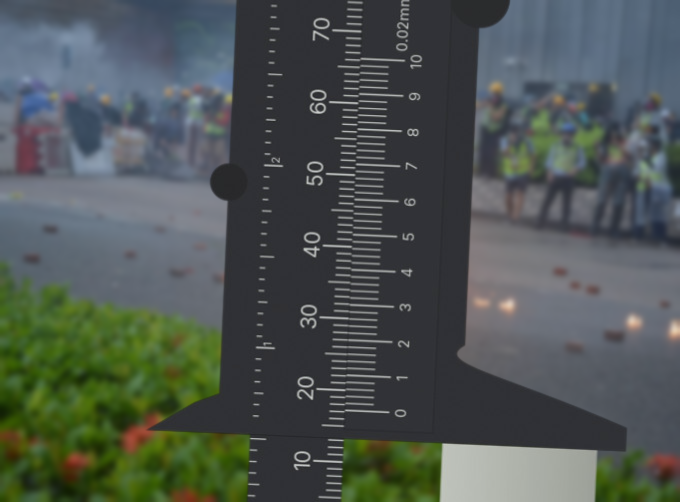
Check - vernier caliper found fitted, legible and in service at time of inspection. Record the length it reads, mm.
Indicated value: 17.2 mm
